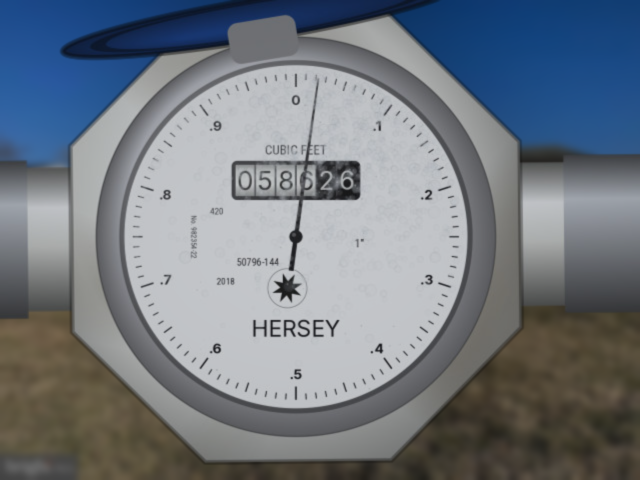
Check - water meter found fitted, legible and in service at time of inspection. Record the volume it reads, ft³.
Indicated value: 58626.02 ft³
